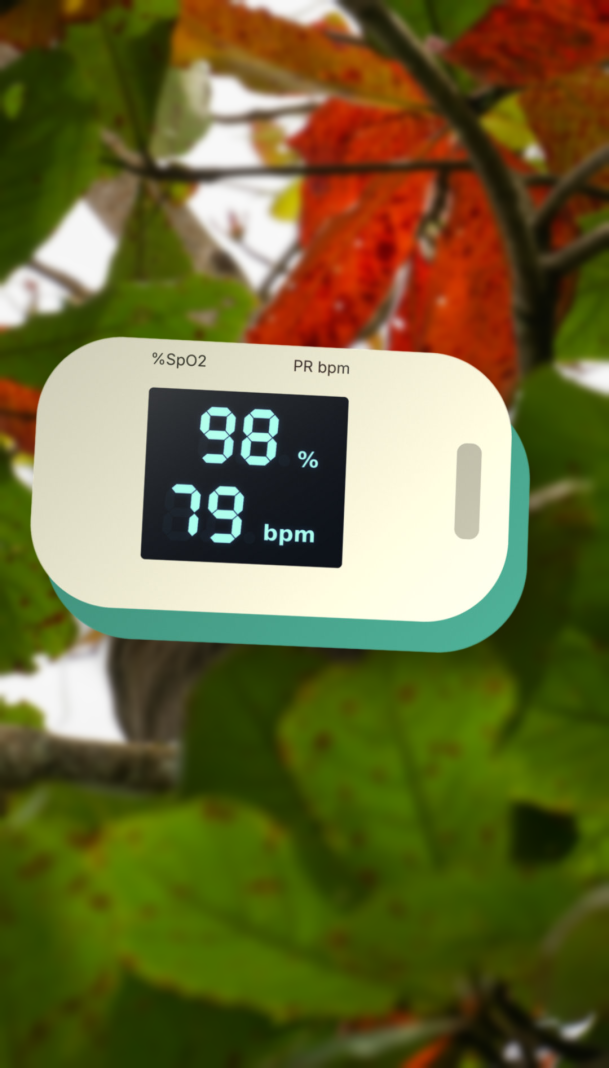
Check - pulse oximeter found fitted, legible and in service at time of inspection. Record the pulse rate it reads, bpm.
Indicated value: 79 bpm
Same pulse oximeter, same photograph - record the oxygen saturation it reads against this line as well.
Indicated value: 98 %
